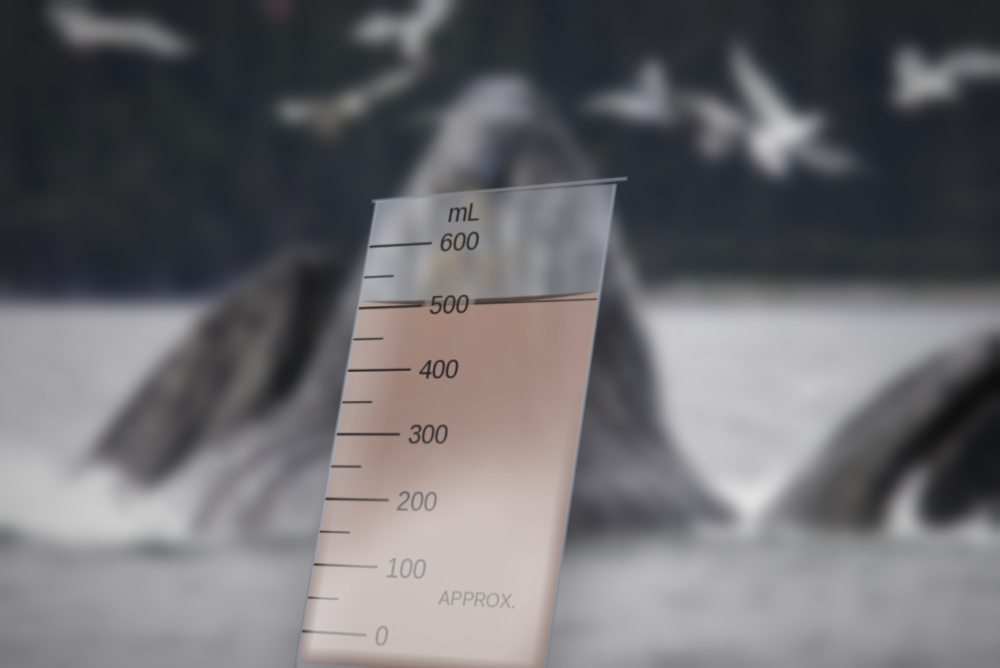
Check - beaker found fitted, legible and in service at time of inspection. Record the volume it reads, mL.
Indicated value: 500 mL
